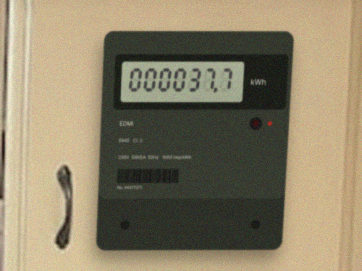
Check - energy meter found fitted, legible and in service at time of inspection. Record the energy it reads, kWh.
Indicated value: 37.7 kWh
